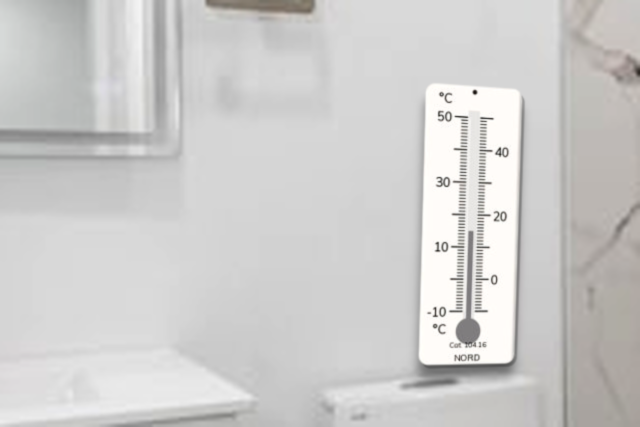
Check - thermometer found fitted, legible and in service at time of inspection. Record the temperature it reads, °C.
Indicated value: 15 °C
